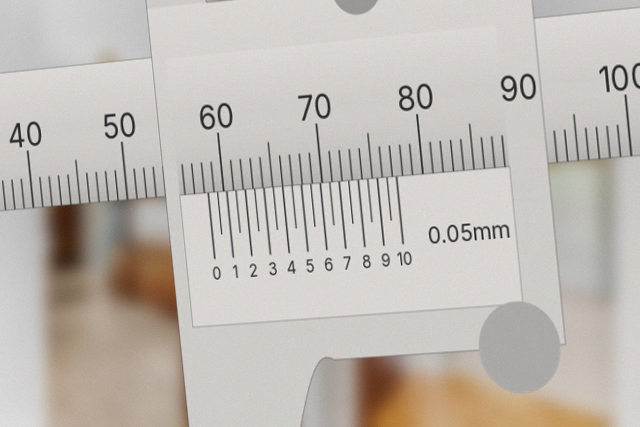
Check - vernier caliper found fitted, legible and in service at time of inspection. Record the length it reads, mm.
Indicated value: 58.4 mm
